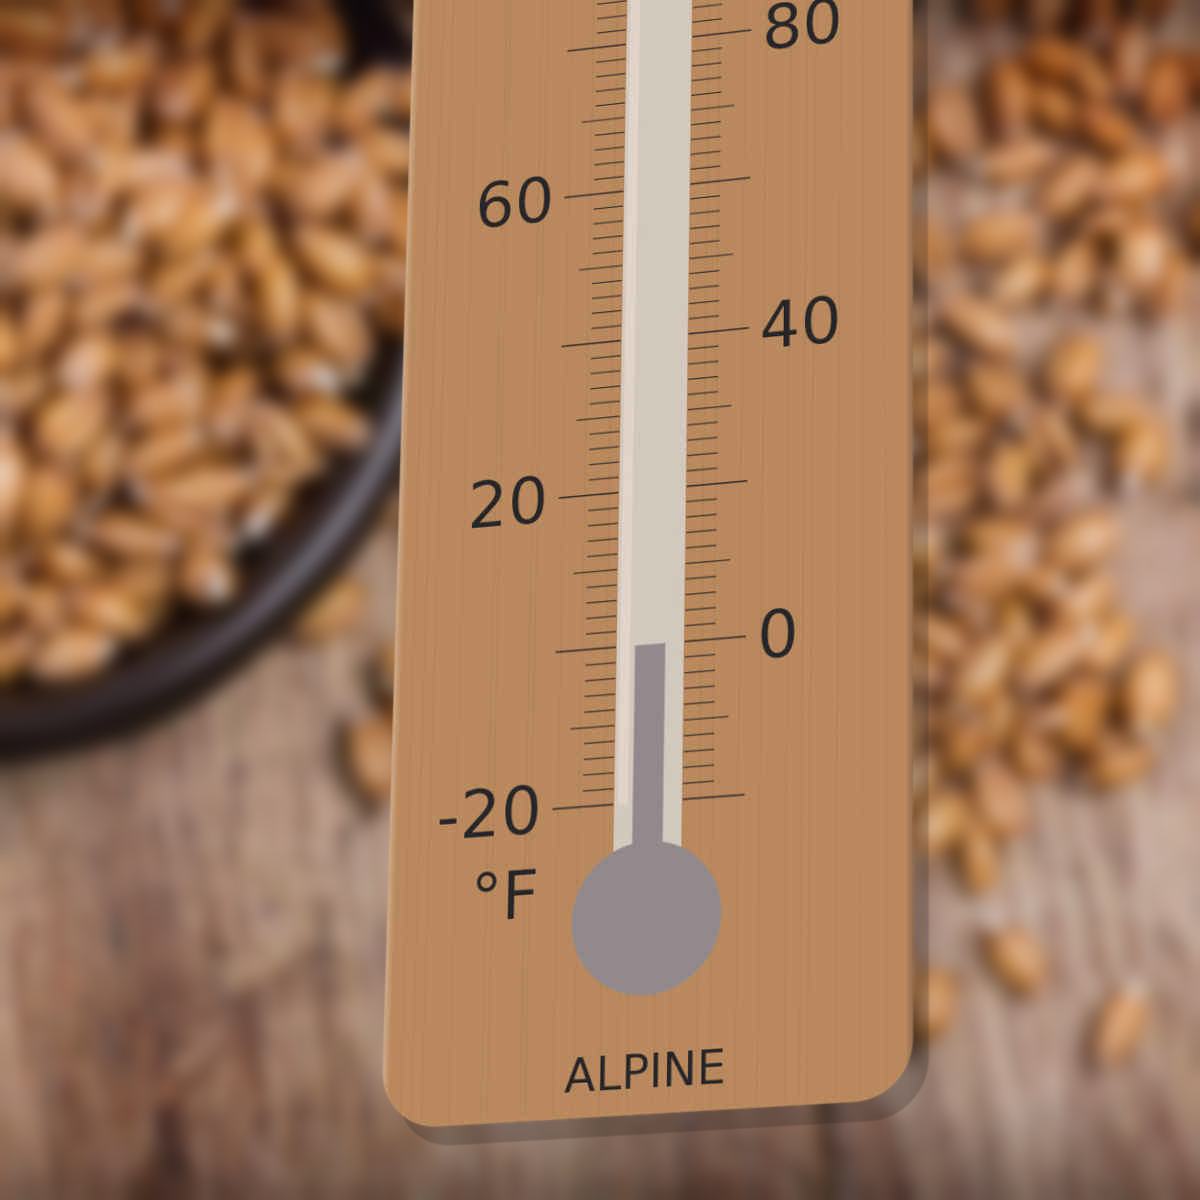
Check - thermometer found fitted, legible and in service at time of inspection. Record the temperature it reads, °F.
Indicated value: 0 °F
